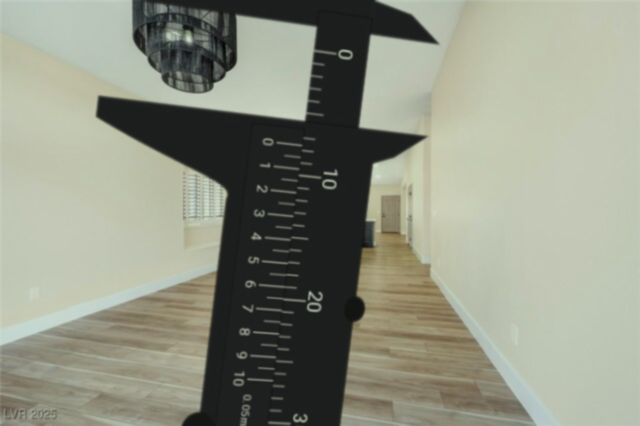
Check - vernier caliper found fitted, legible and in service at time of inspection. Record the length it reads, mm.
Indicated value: 7.6 mm
